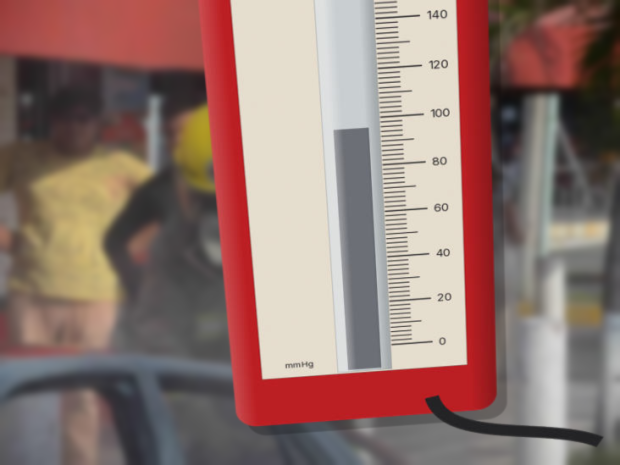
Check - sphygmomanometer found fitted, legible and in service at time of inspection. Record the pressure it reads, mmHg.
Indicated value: 96 mmHg
